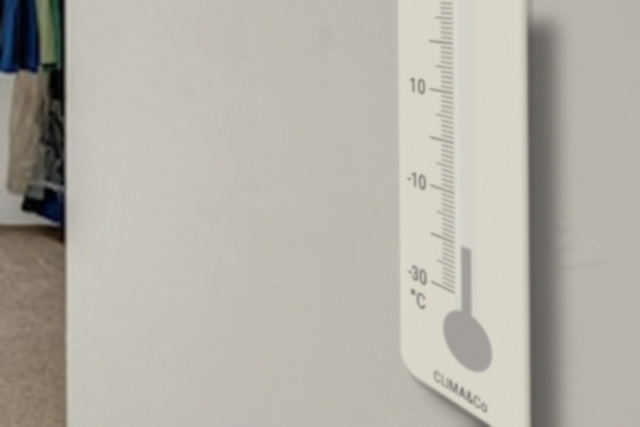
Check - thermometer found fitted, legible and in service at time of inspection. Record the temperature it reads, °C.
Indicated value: -20 °C
